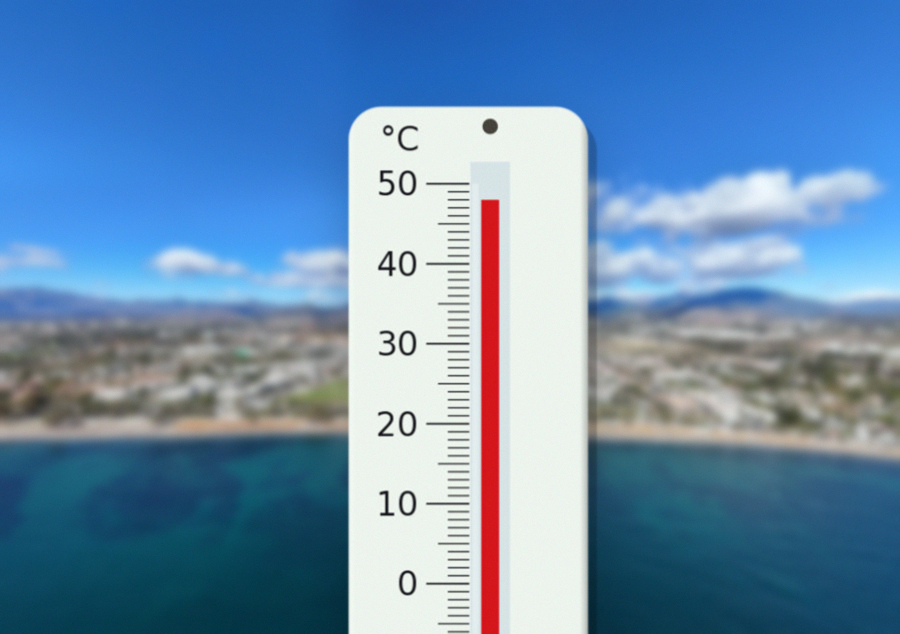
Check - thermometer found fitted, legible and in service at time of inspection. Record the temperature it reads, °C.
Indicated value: 48 °C
